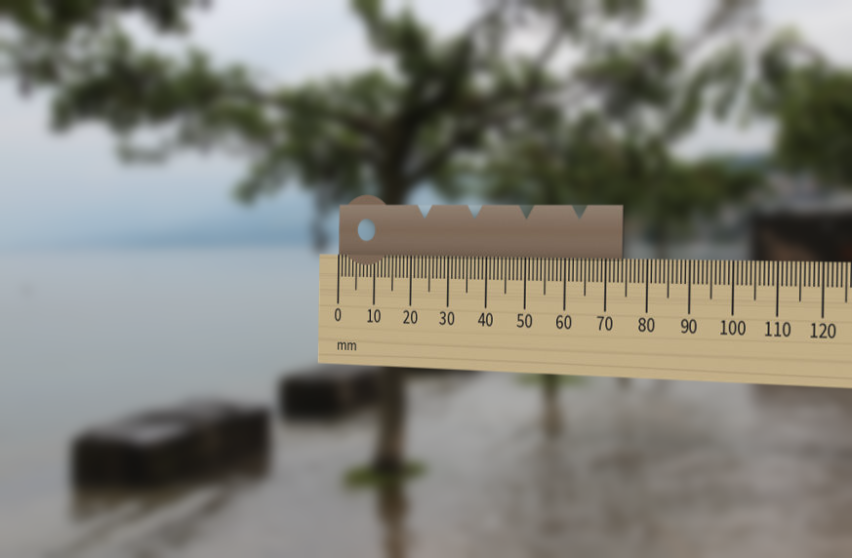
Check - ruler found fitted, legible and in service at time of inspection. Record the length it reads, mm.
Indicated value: 74 mm
